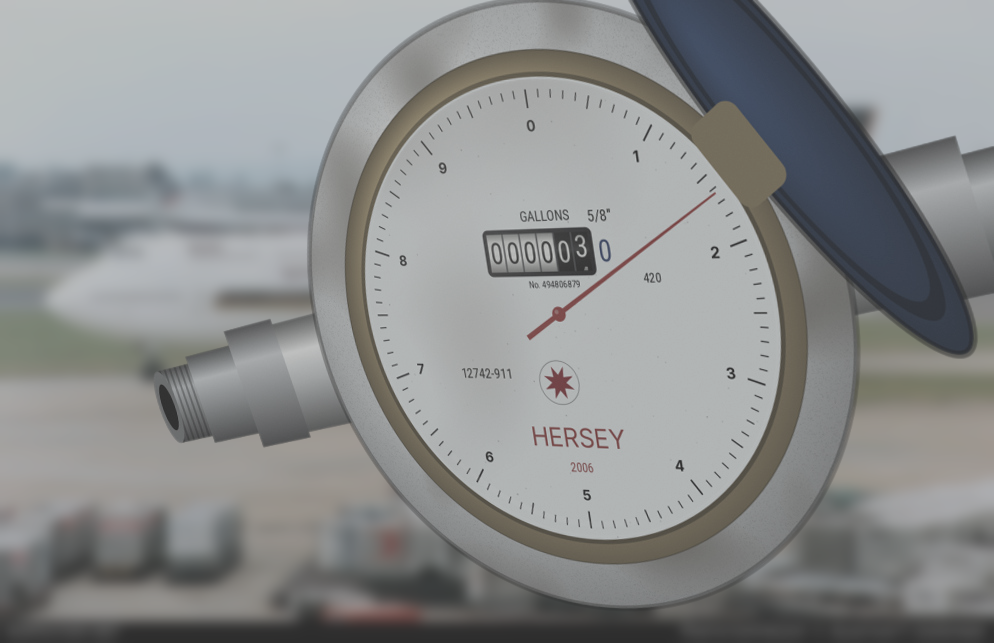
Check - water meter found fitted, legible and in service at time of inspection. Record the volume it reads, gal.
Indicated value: 31.6 gal
